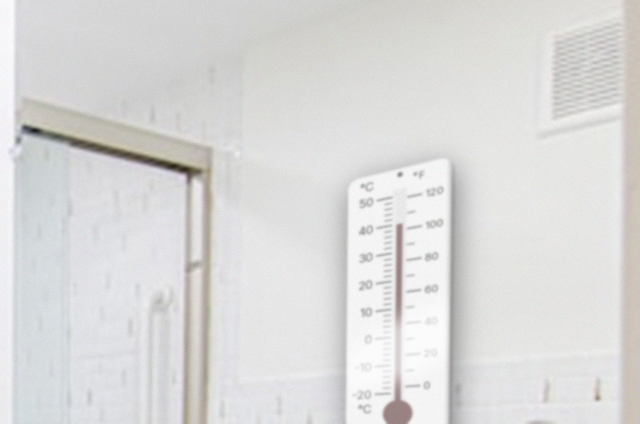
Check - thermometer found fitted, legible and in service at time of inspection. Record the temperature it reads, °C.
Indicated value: 40 °C
